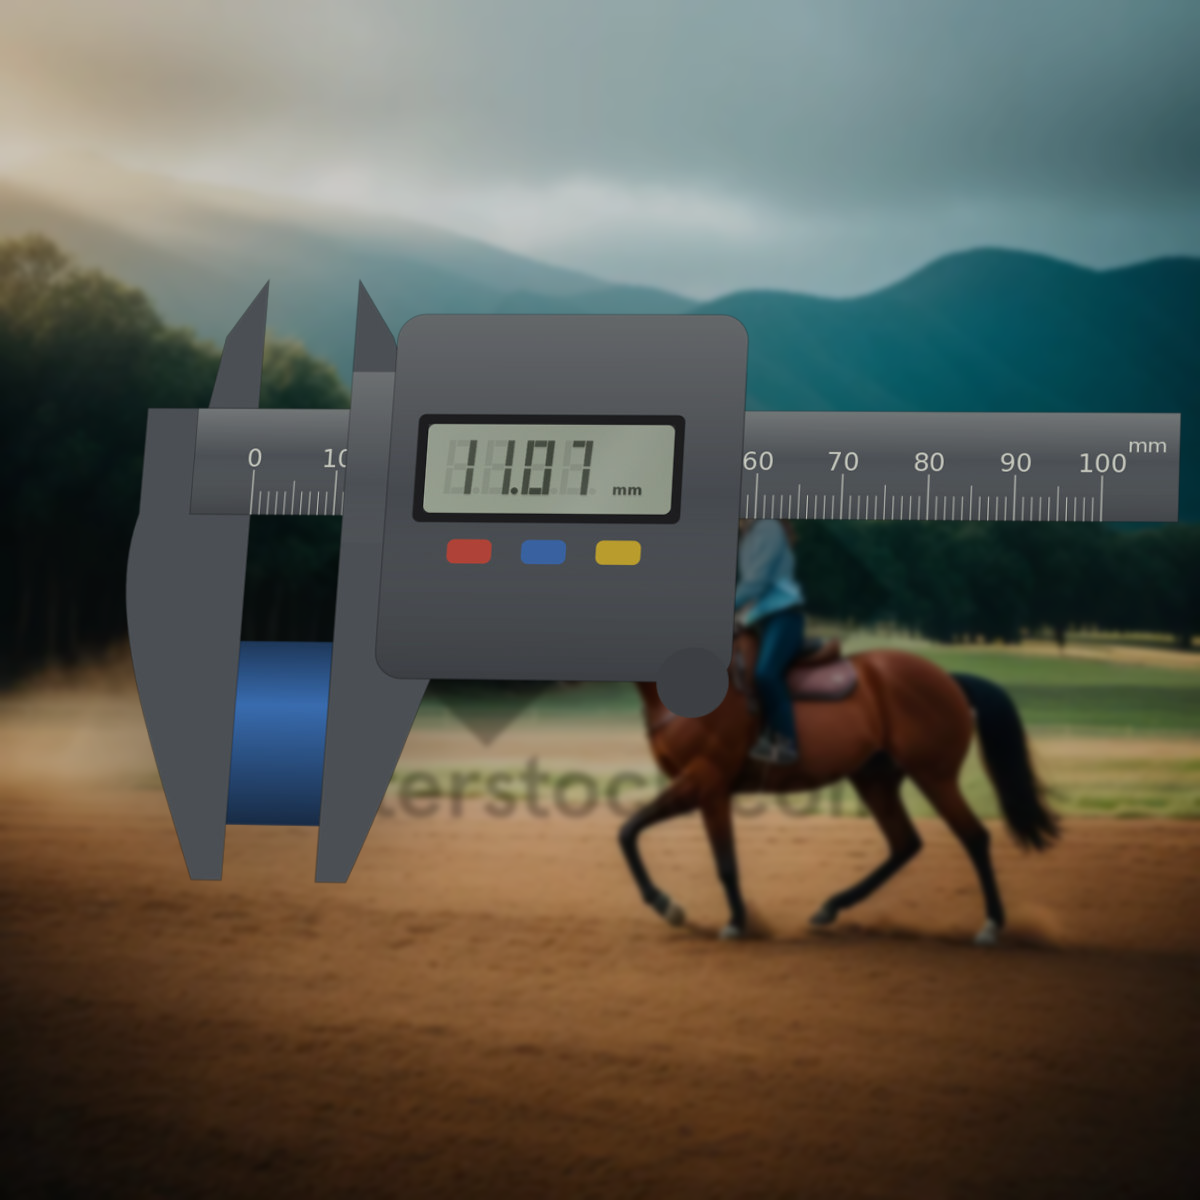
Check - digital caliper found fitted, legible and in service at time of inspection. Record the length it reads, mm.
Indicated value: 11.07 mm
